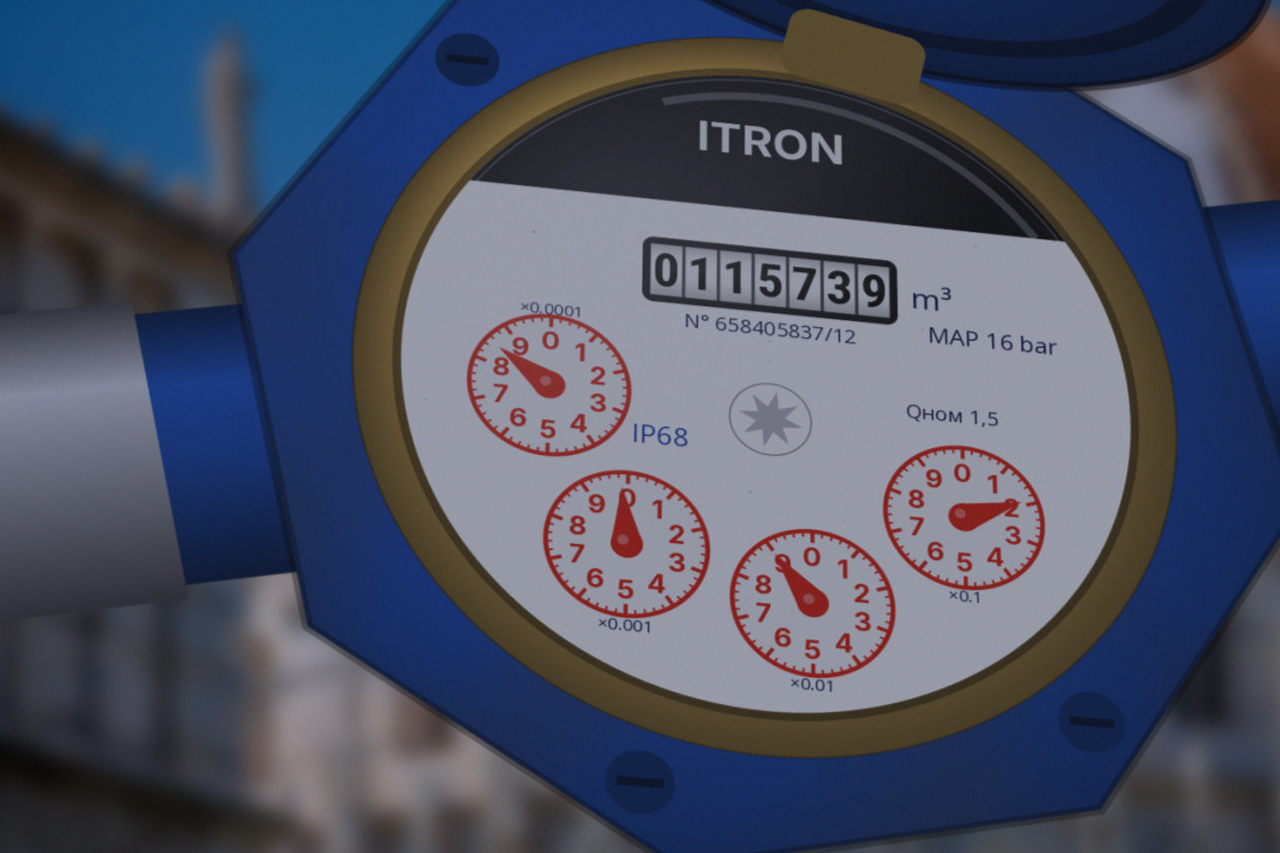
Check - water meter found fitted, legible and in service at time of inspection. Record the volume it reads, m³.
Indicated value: 115739.1898 m³
